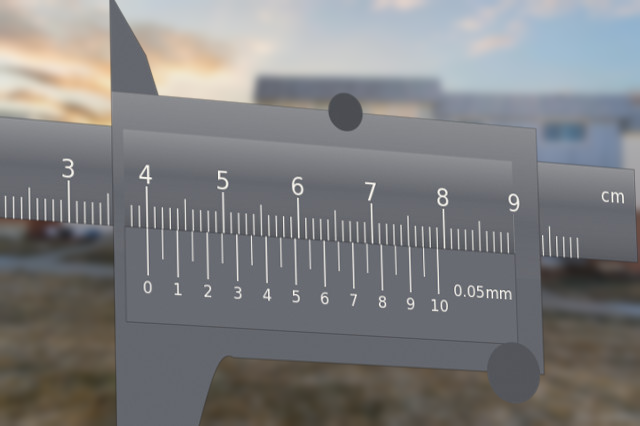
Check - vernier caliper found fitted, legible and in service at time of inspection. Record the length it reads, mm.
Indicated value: 40.0 mm
